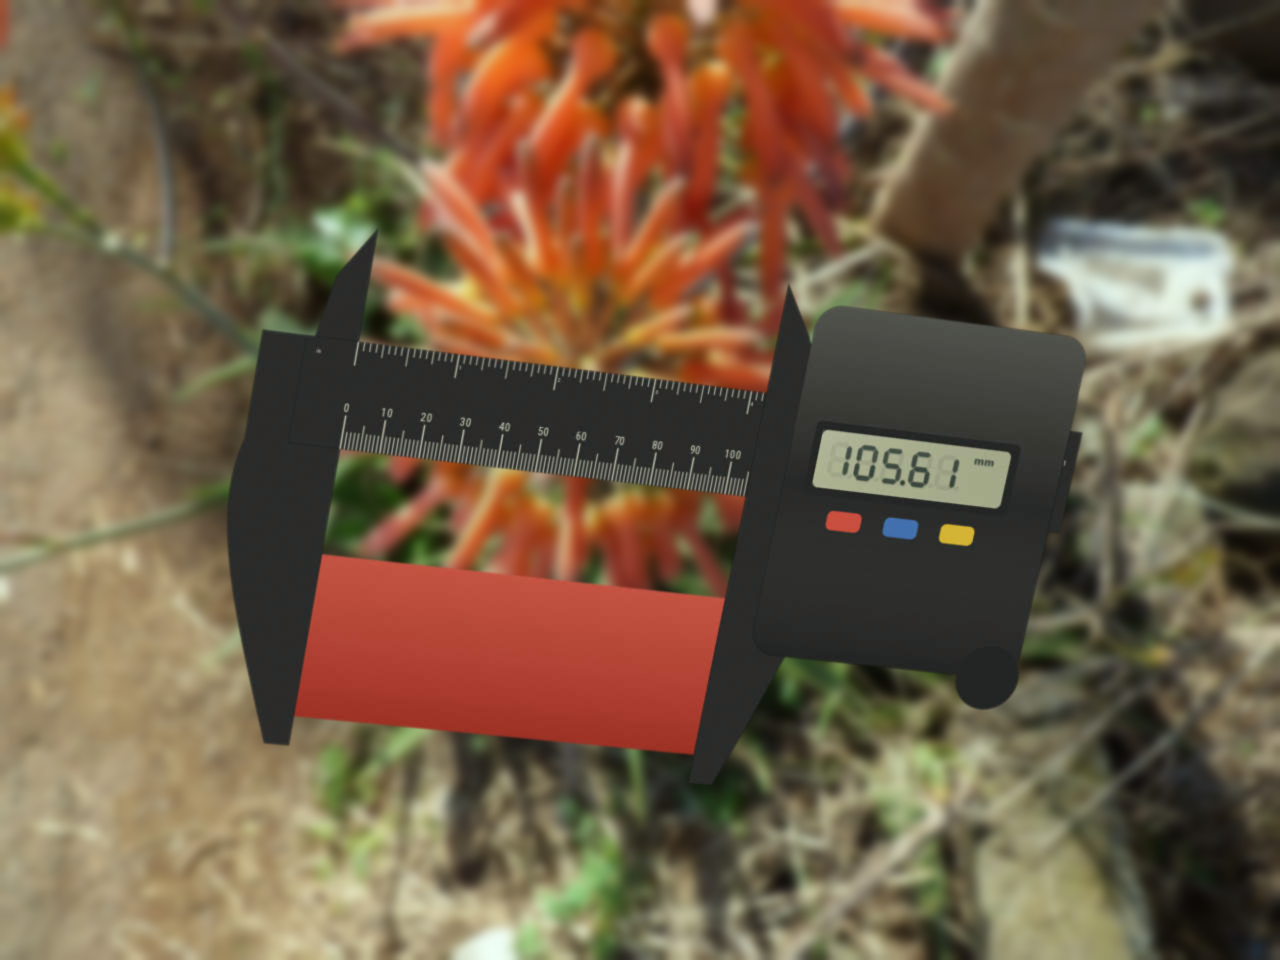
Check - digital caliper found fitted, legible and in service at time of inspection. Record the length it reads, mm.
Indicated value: 105.61 mm
